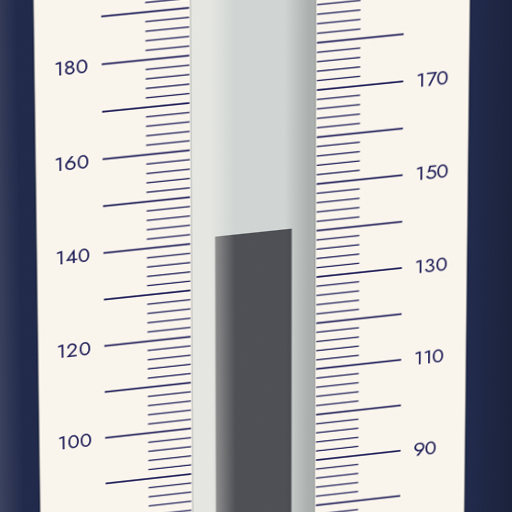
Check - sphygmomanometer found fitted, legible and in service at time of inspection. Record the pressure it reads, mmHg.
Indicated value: 141 mmHg
